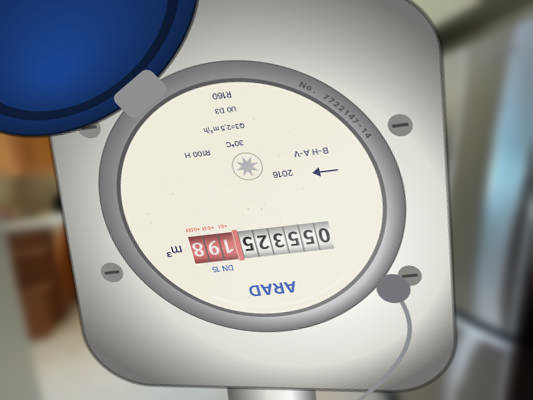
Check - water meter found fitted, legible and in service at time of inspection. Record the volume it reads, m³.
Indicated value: 55325.198 m³
